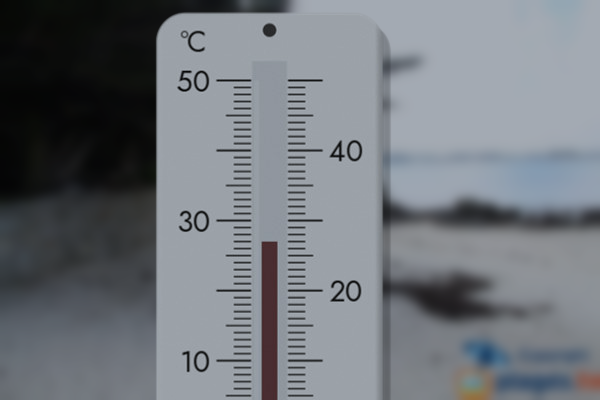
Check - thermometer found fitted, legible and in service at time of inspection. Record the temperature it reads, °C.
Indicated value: 27 °C
